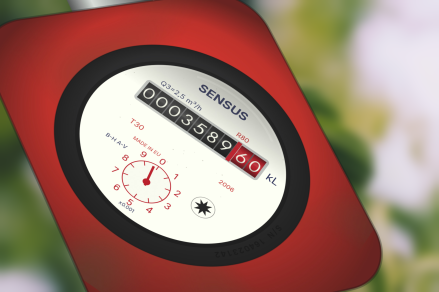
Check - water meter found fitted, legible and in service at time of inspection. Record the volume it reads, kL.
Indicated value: 3589.599 kL
